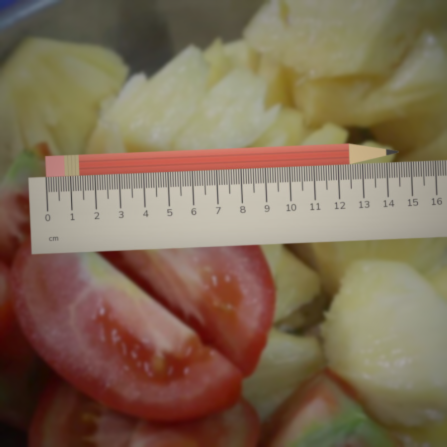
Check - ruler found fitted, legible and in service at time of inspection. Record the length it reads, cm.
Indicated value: 14.5 cm
